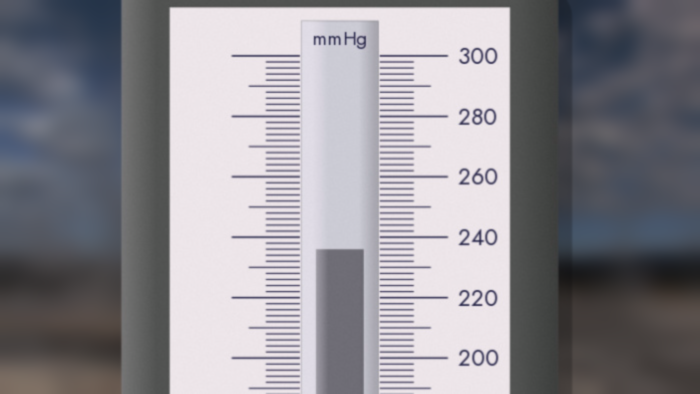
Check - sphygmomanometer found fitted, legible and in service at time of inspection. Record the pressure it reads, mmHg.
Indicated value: 236 mmHg
